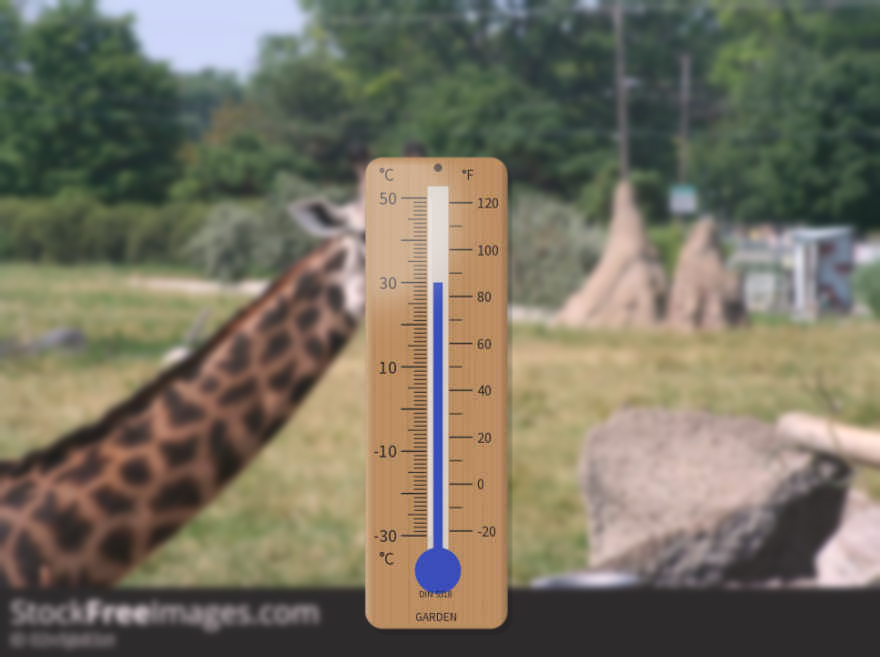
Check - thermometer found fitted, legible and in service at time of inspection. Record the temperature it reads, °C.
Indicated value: 30 °C
